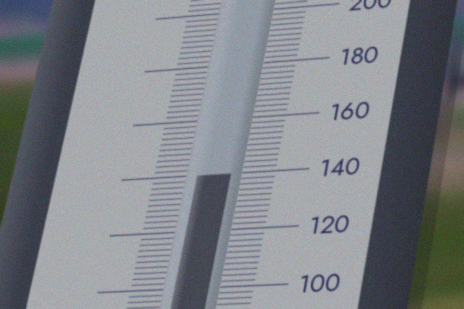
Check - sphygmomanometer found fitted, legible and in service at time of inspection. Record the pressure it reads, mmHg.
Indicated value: 140 mmHg
